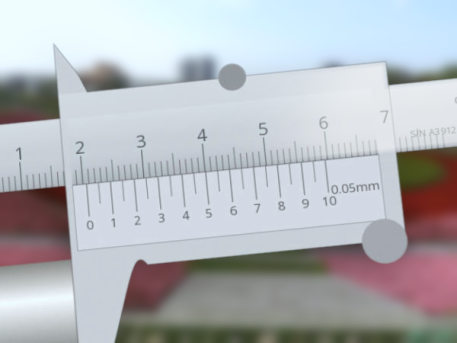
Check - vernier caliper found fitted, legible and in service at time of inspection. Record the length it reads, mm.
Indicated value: 20.6 mm
